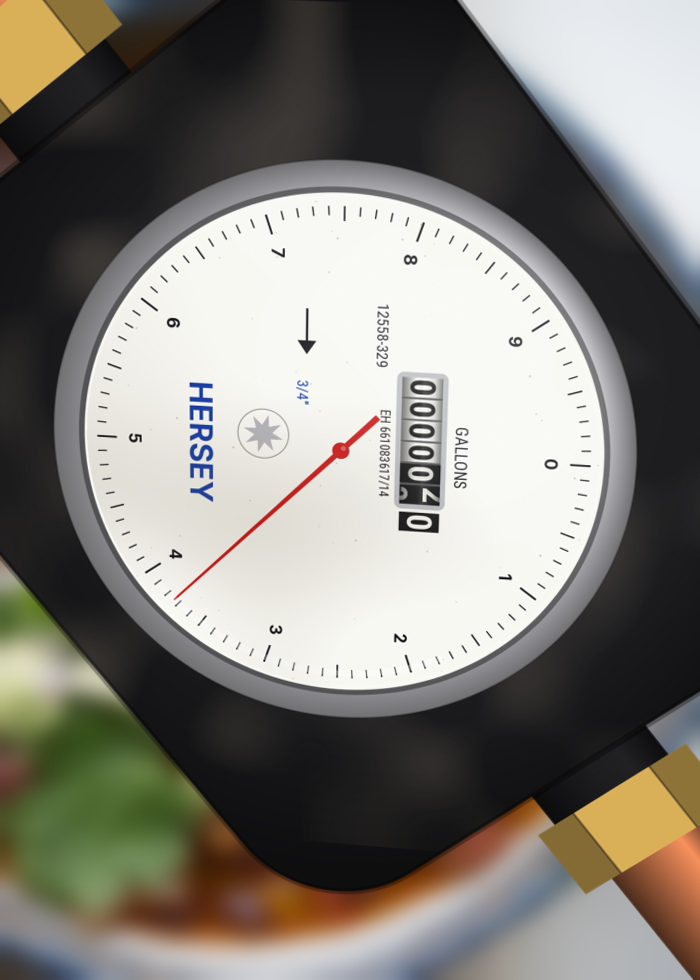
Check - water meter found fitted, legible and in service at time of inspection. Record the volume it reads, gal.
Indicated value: 23.7 gal
